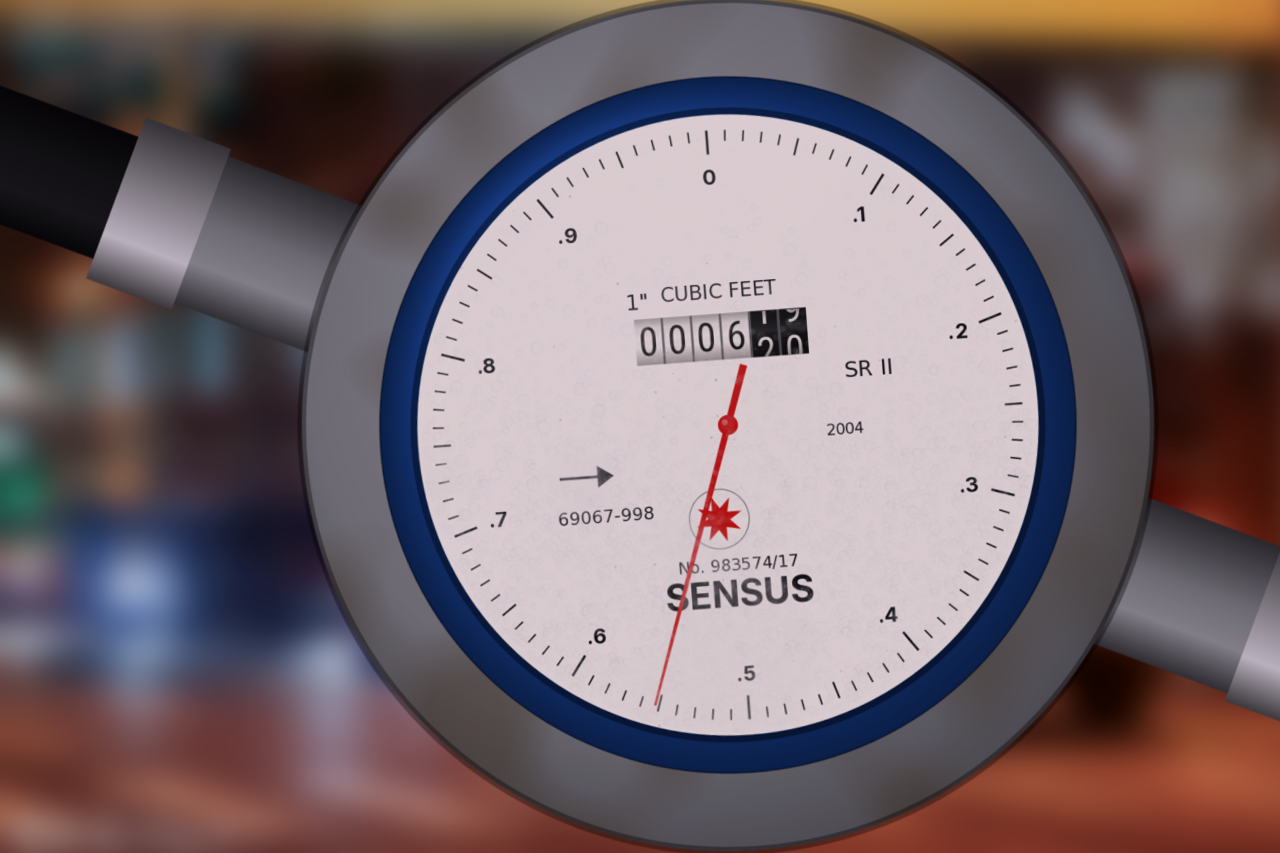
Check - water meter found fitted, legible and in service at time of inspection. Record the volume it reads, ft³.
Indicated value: 619.55 ft³
